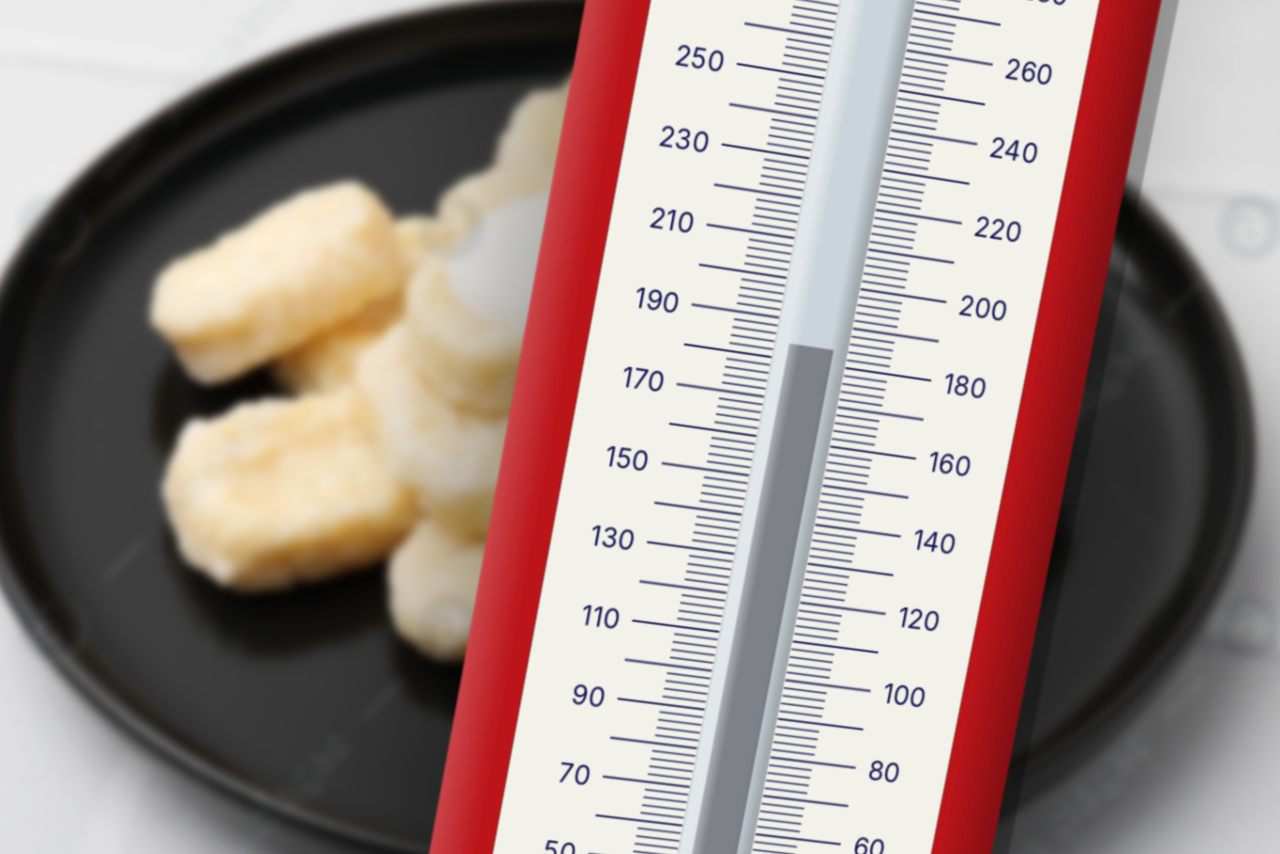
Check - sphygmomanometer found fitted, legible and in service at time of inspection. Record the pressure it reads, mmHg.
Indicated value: 184 mmHg
